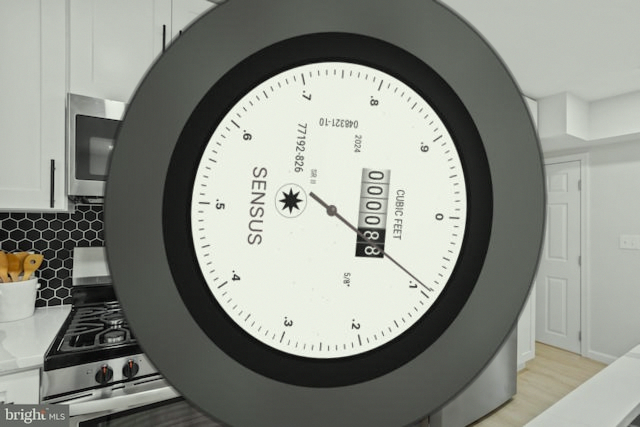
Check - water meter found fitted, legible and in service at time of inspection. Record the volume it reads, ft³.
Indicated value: 88.09 ft³
